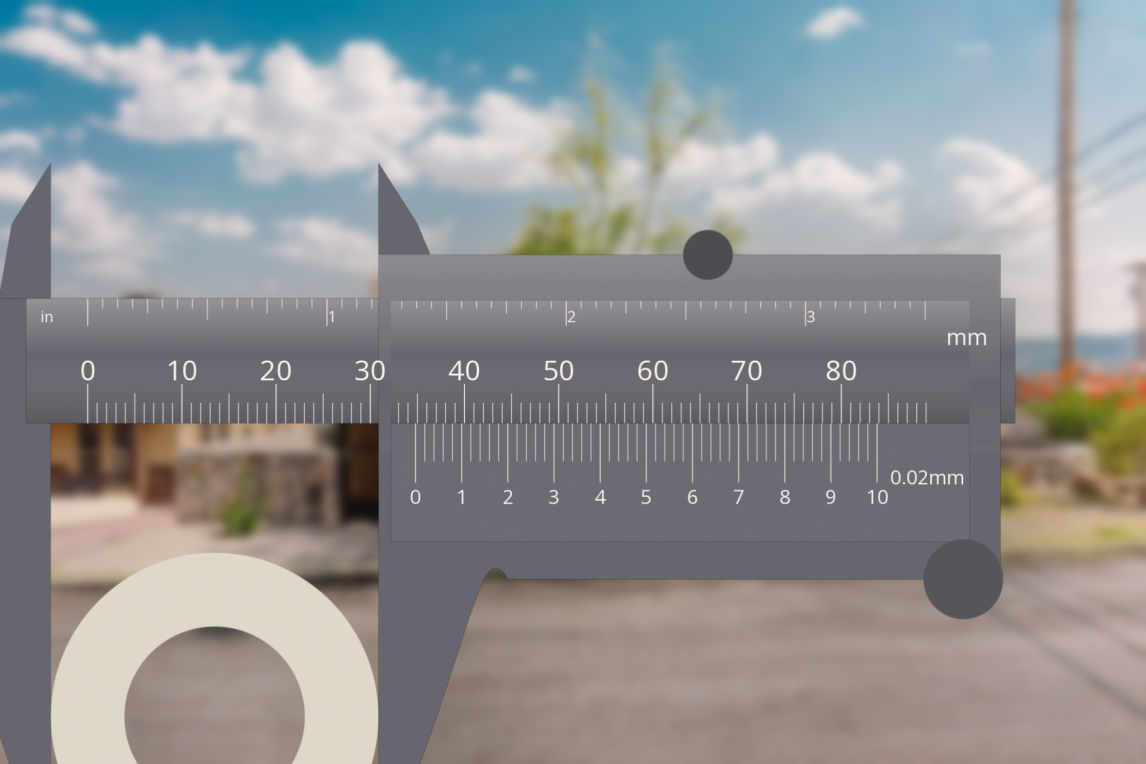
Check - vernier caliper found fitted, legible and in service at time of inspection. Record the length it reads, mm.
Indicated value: 34.8 mm
